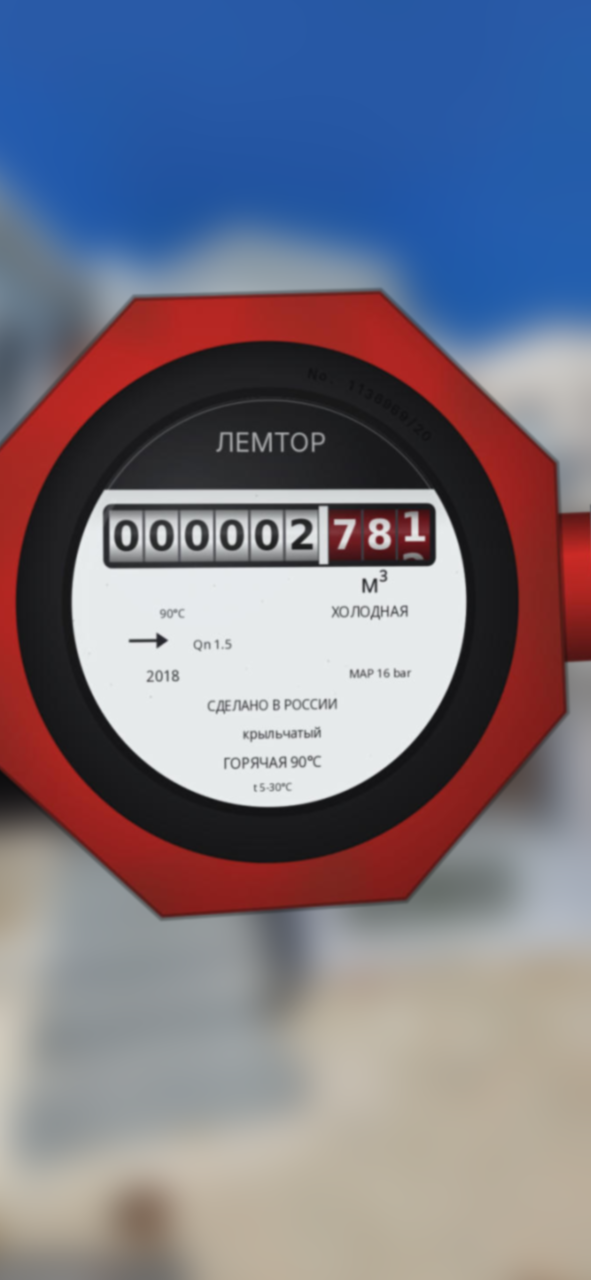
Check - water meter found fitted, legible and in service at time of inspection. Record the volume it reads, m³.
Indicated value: 2.781 m³
